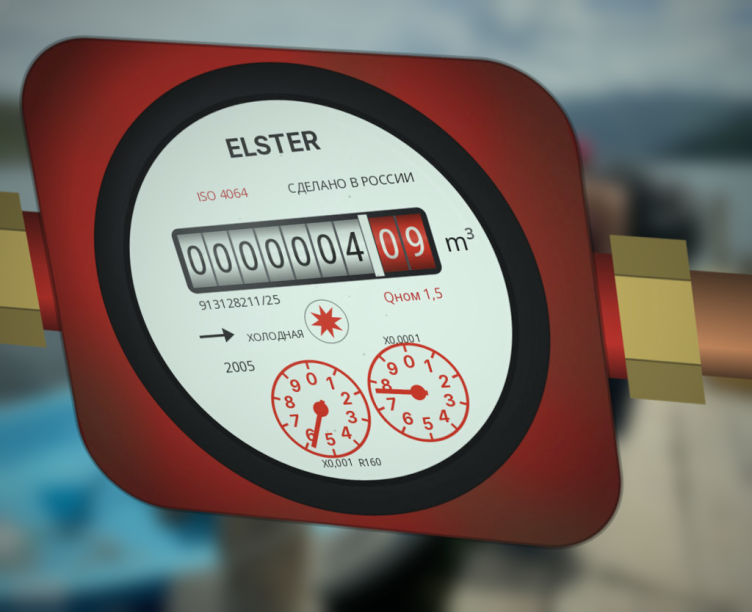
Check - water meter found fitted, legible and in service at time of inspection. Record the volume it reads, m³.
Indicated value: 4.0957 m³
